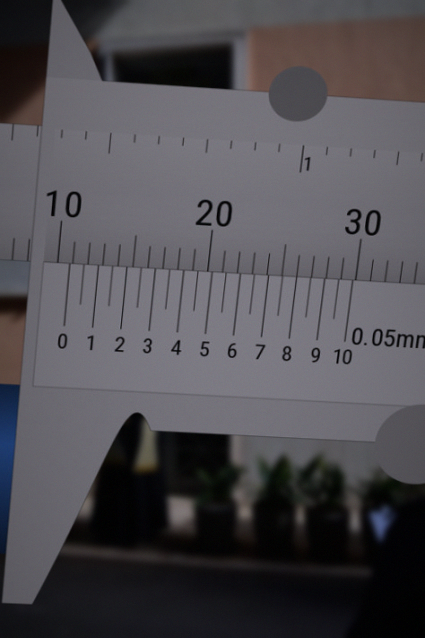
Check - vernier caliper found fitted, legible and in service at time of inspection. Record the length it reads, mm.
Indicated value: 10.8 mm
